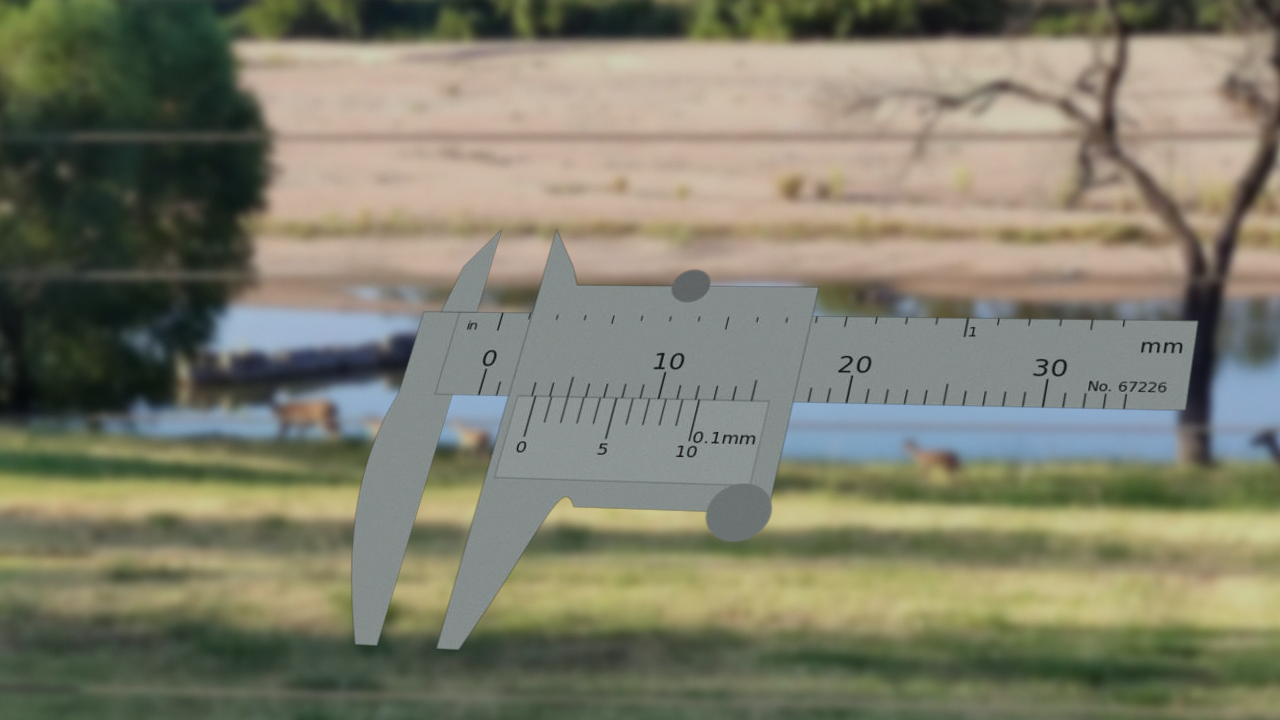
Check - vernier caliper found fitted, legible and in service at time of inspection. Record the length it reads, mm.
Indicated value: 3.2 mm
